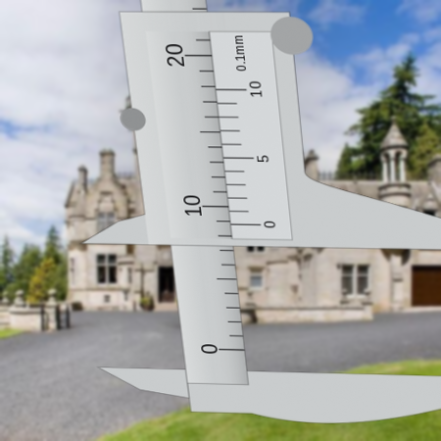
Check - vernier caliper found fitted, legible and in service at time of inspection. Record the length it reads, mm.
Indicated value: 8.8 mm
